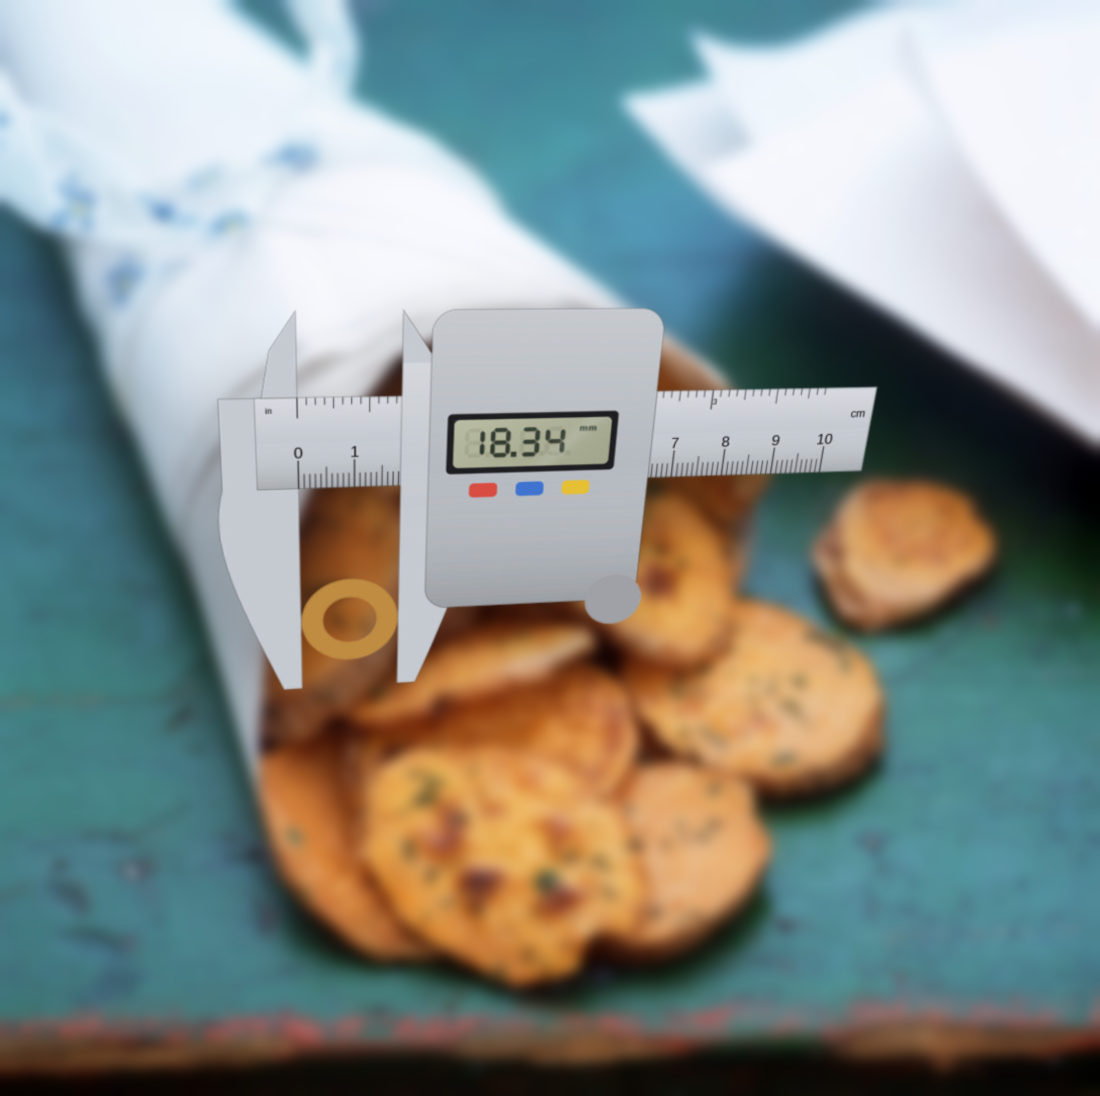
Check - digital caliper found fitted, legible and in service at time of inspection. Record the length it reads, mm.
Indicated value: 18.34 mm
